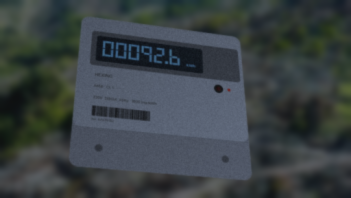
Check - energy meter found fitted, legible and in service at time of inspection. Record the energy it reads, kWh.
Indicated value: 92.6 kWh
